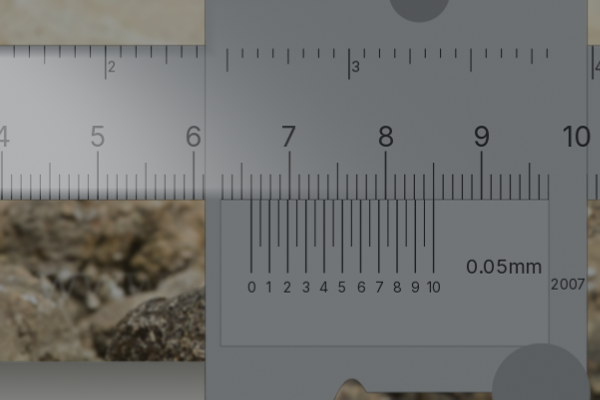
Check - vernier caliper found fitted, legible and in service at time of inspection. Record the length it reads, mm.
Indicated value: 66.0 mm
